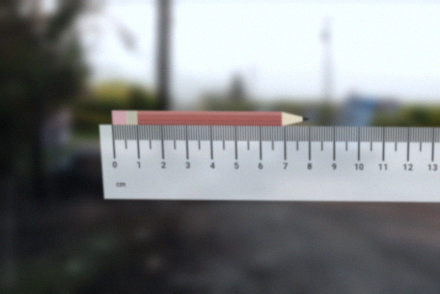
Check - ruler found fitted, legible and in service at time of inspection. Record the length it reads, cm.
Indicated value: 8 cm
